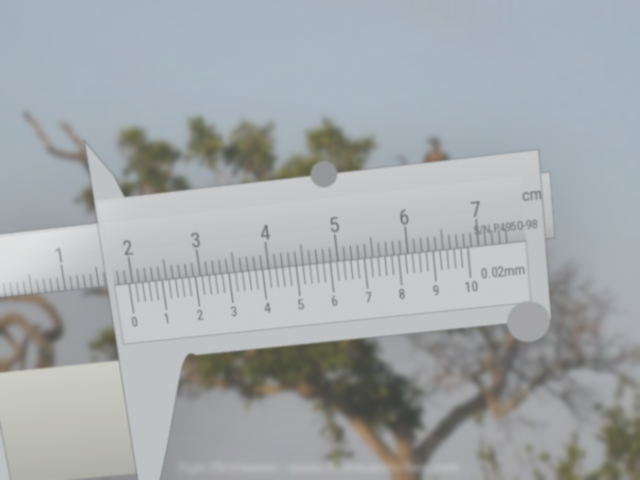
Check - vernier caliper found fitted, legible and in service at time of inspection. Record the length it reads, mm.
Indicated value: 19.5 mm
